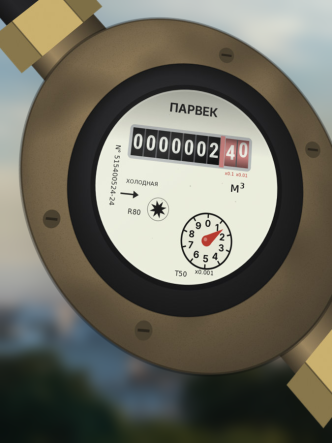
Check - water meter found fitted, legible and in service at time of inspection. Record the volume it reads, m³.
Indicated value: 2.401 m³
